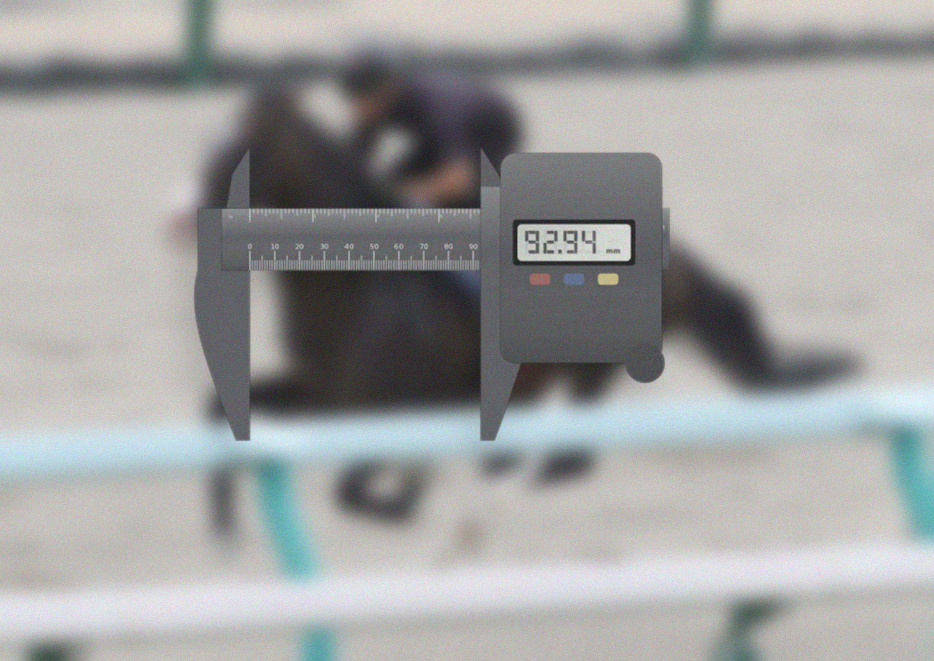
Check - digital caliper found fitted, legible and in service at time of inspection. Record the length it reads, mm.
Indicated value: 92.94 mm
